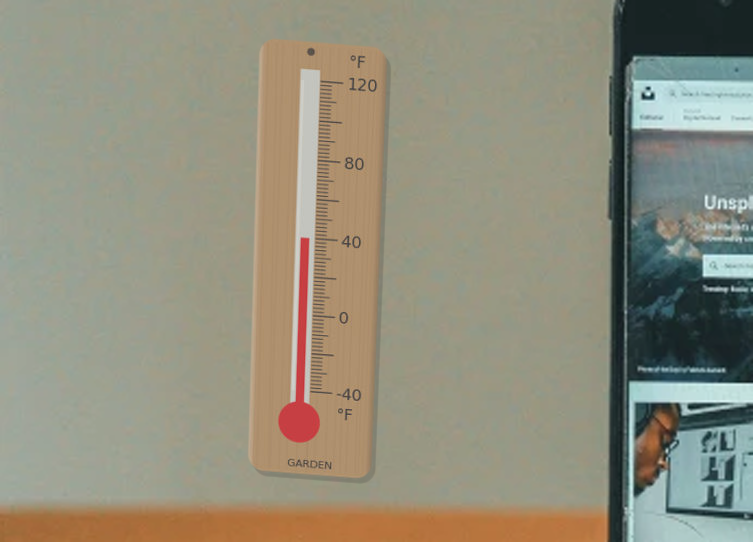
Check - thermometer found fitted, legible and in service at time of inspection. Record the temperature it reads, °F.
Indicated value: 40 °F
